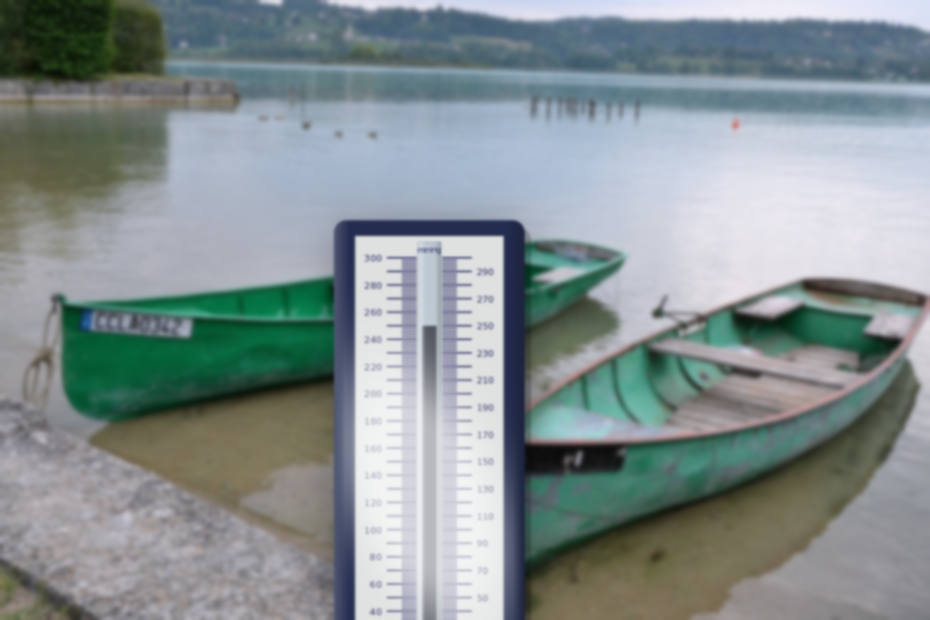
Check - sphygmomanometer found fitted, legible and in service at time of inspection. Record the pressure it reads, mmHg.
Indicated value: 250 mmHg
